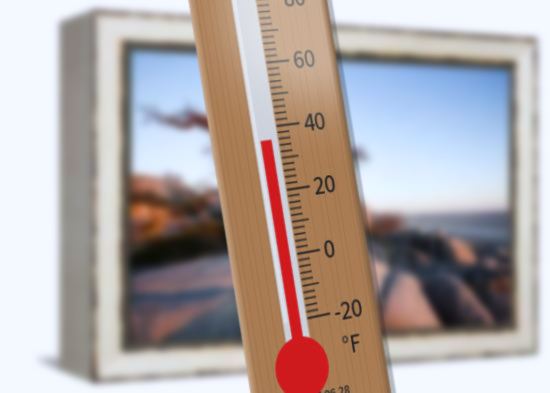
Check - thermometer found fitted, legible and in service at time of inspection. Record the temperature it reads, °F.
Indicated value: 36 °F
